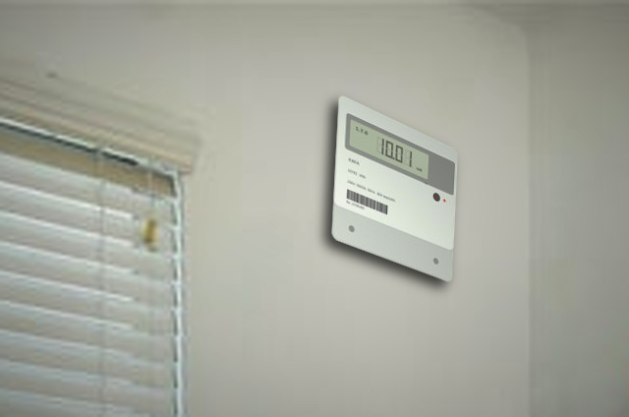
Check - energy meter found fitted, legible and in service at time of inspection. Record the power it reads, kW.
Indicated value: 10.01 kW
